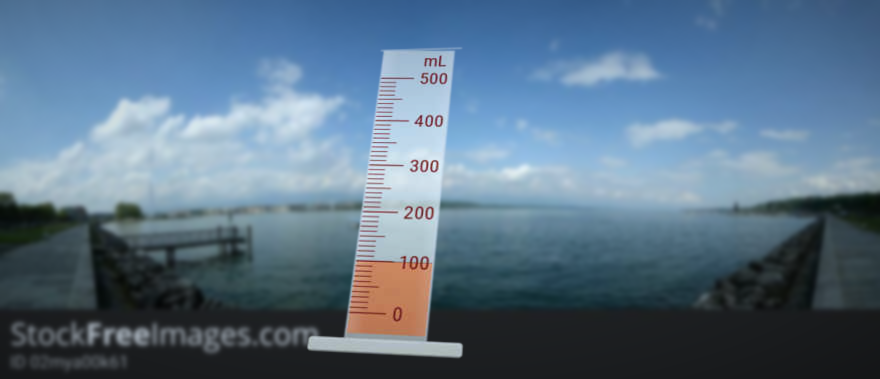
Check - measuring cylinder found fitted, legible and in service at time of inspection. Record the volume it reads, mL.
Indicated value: 100 mL
